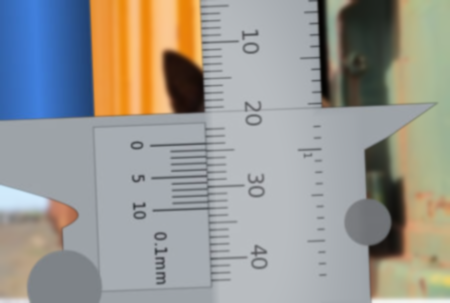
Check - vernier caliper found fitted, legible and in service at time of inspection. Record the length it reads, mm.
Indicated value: 24.0 mm
